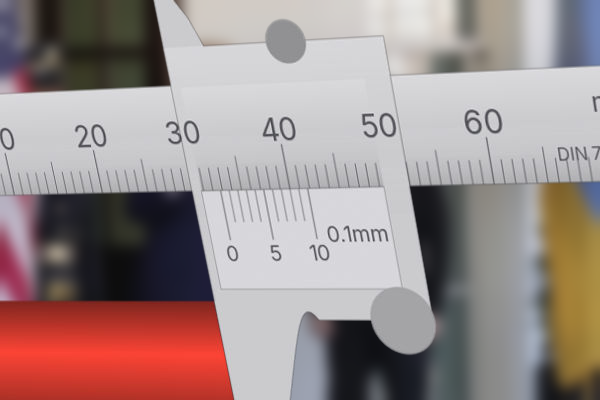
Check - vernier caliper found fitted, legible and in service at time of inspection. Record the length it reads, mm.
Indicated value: 32.8 mm
